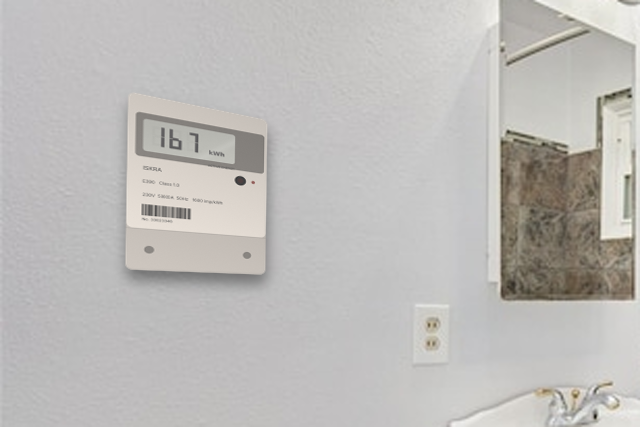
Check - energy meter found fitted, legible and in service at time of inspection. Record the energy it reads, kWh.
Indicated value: 167 kWh
